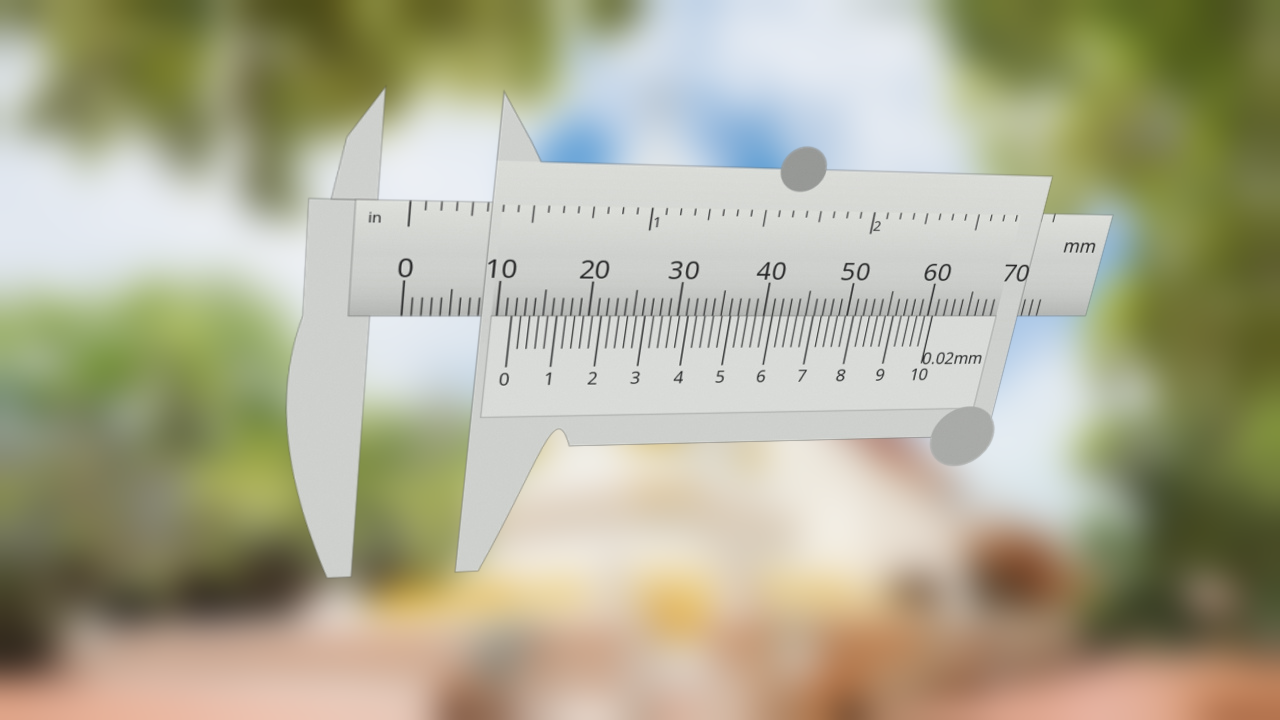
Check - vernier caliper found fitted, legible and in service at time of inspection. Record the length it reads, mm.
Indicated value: 11.6 mm
